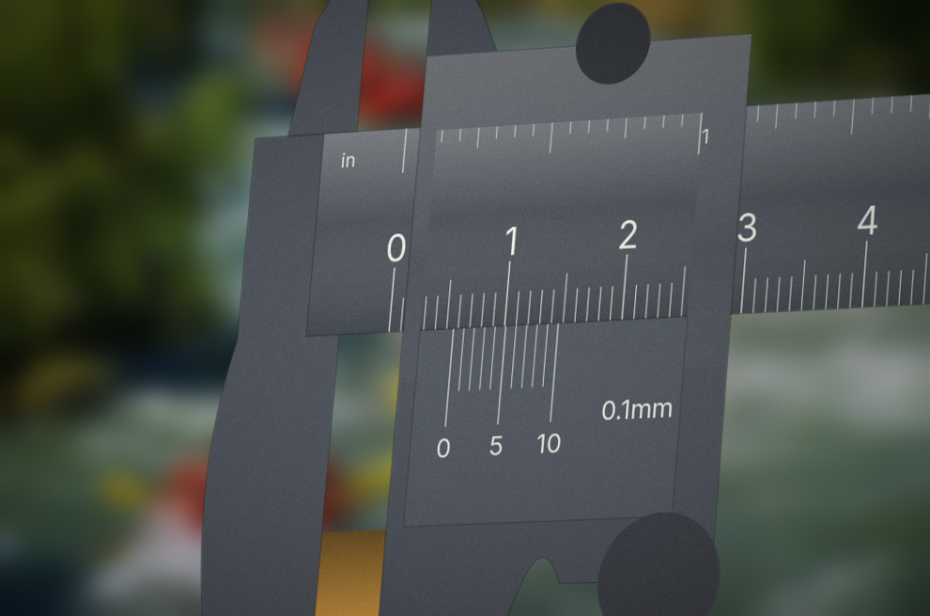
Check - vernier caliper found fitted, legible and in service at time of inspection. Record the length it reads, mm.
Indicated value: 5.6 mm
